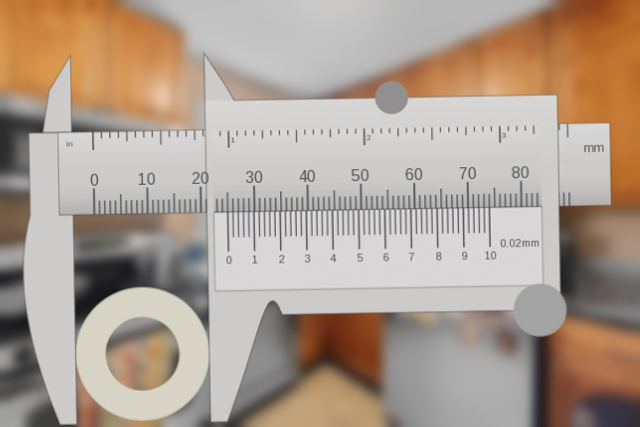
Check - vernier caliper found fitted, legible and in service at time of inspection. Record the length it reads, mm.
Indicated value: 25.0 mm
